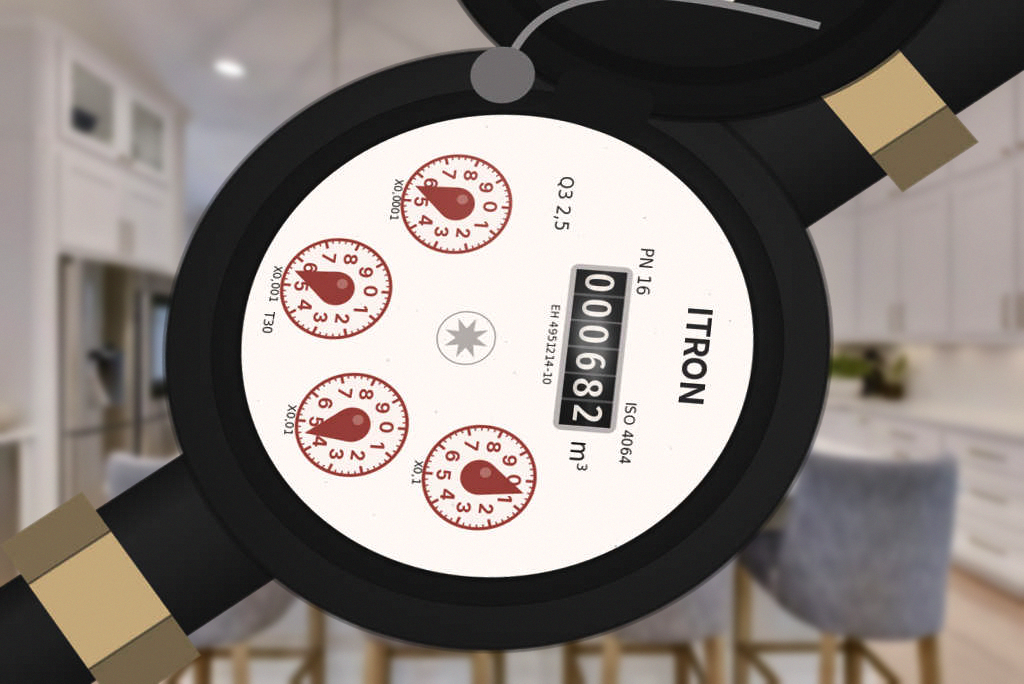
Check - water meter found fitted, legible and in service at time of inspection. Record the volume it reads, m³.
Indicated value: 682.0455 m³
